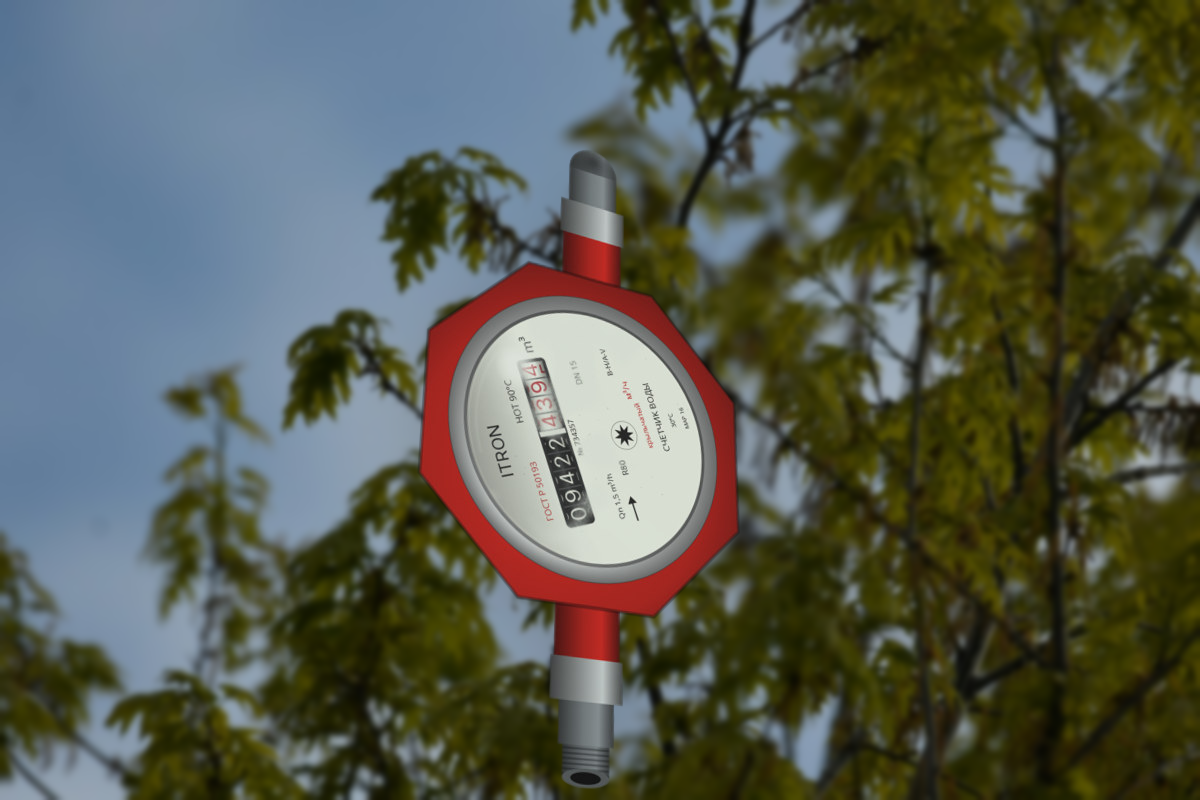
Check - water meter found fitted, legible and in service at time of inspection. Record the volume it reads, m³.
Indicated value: 9422.4394 m³
